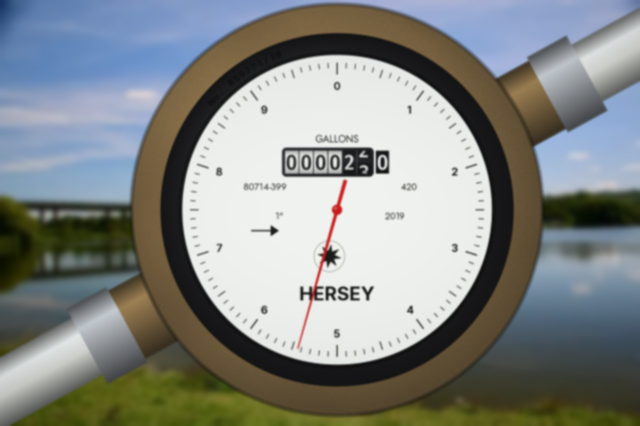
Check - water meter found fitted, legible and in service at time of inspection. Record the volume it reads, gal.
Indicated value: 225.4 gal
